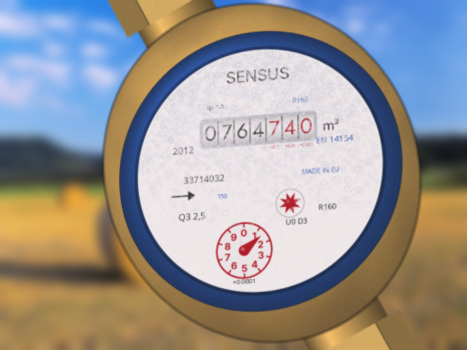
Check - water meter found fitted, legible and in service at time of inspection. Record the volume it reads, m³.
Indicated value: 764.7401 m³
